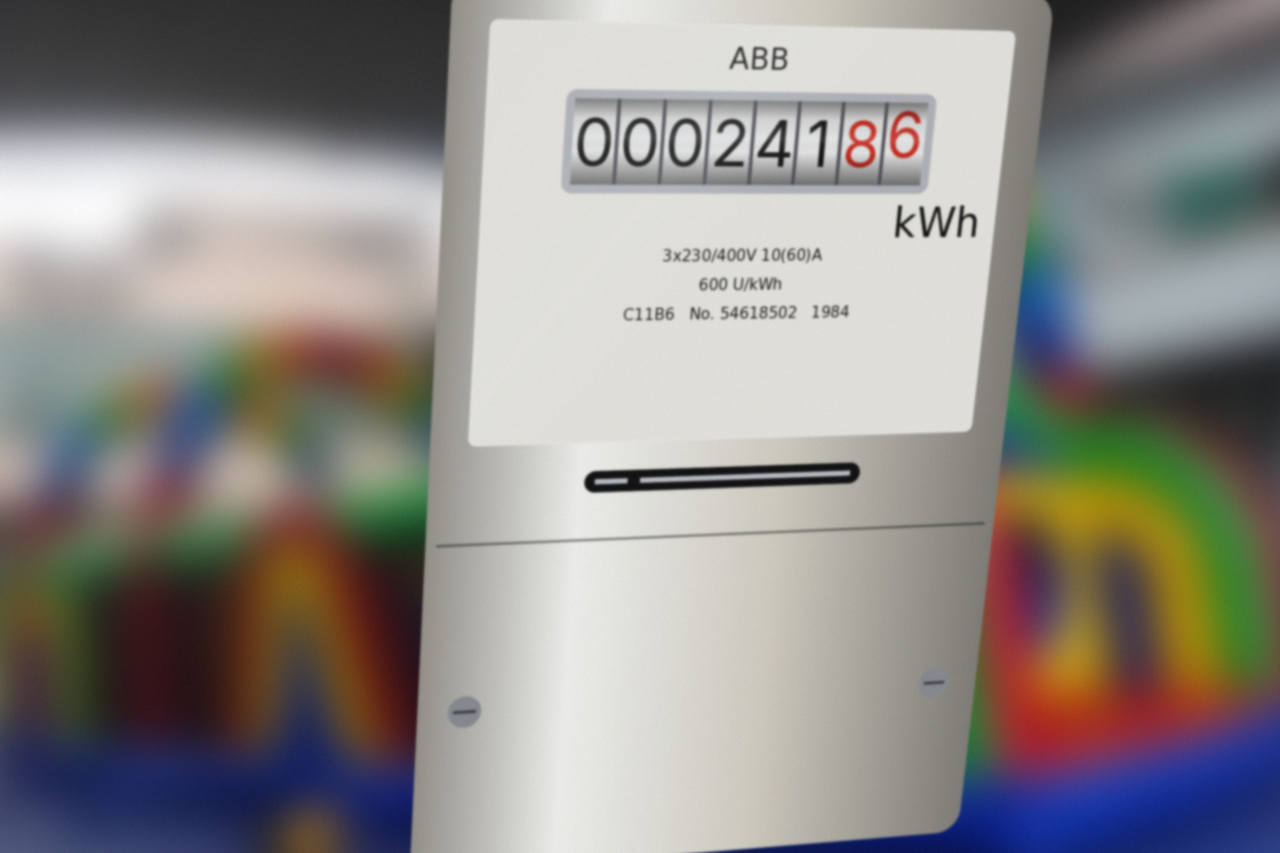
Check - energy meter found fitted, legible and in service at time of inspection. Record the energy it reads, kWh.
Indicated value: 241.86 kWh
